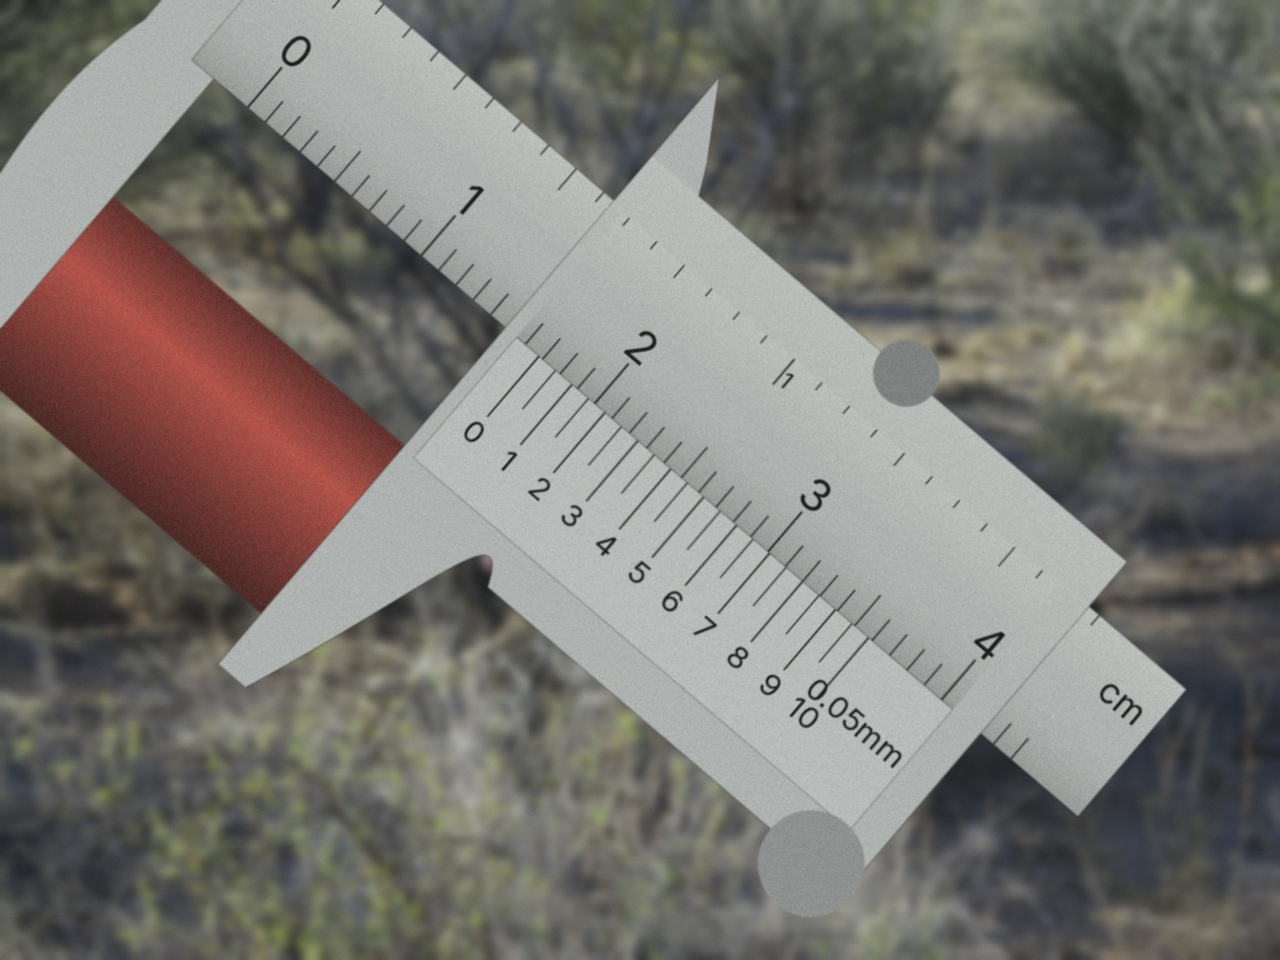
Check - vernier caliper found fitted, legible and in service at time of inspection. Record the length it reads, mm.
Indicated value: 16.8 mm
